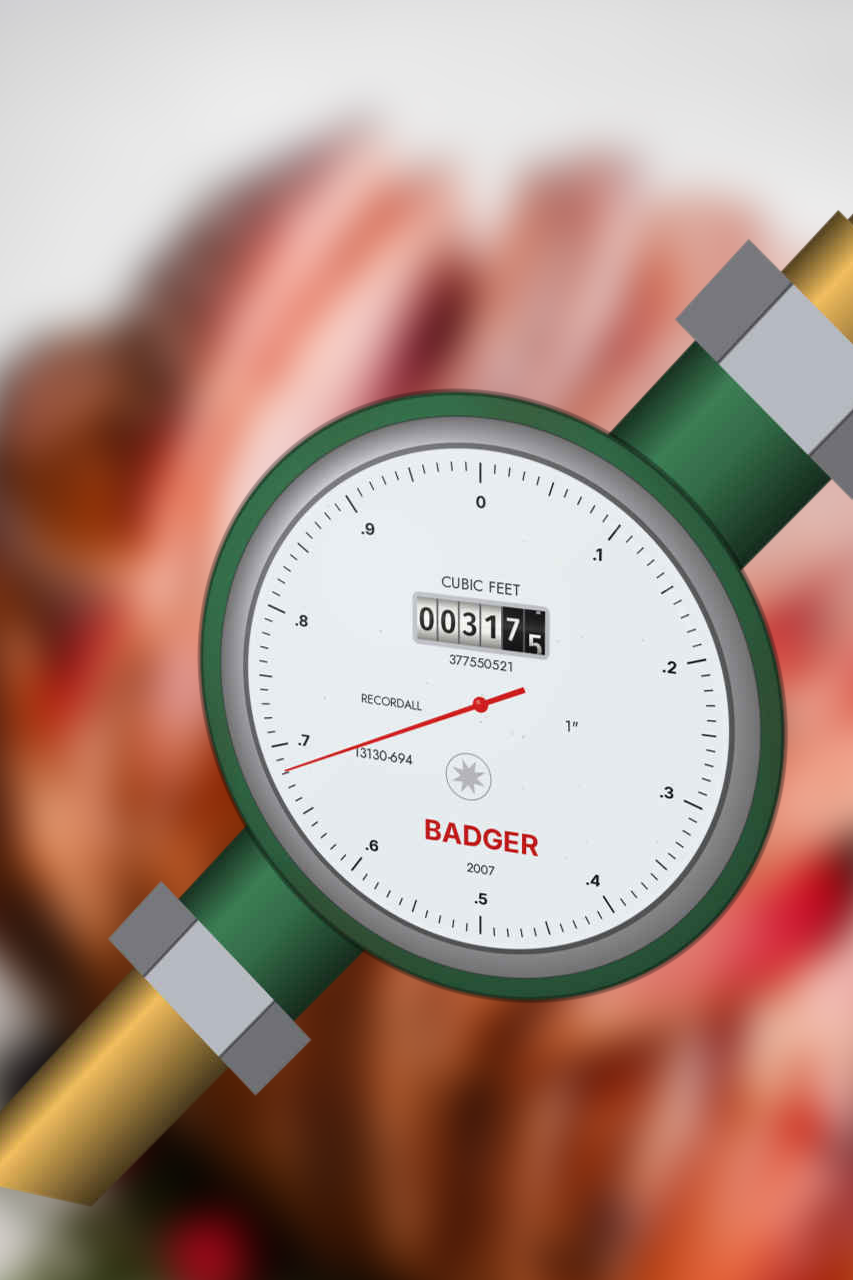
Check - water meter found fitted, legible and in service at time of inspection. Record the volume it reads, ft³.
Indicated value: 3174.68 ft³
